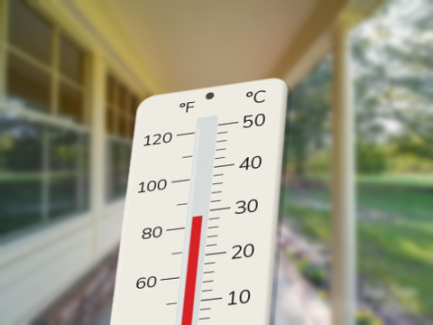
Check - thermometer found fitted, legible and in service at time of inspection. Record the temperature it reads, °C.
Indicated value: 29 °C
